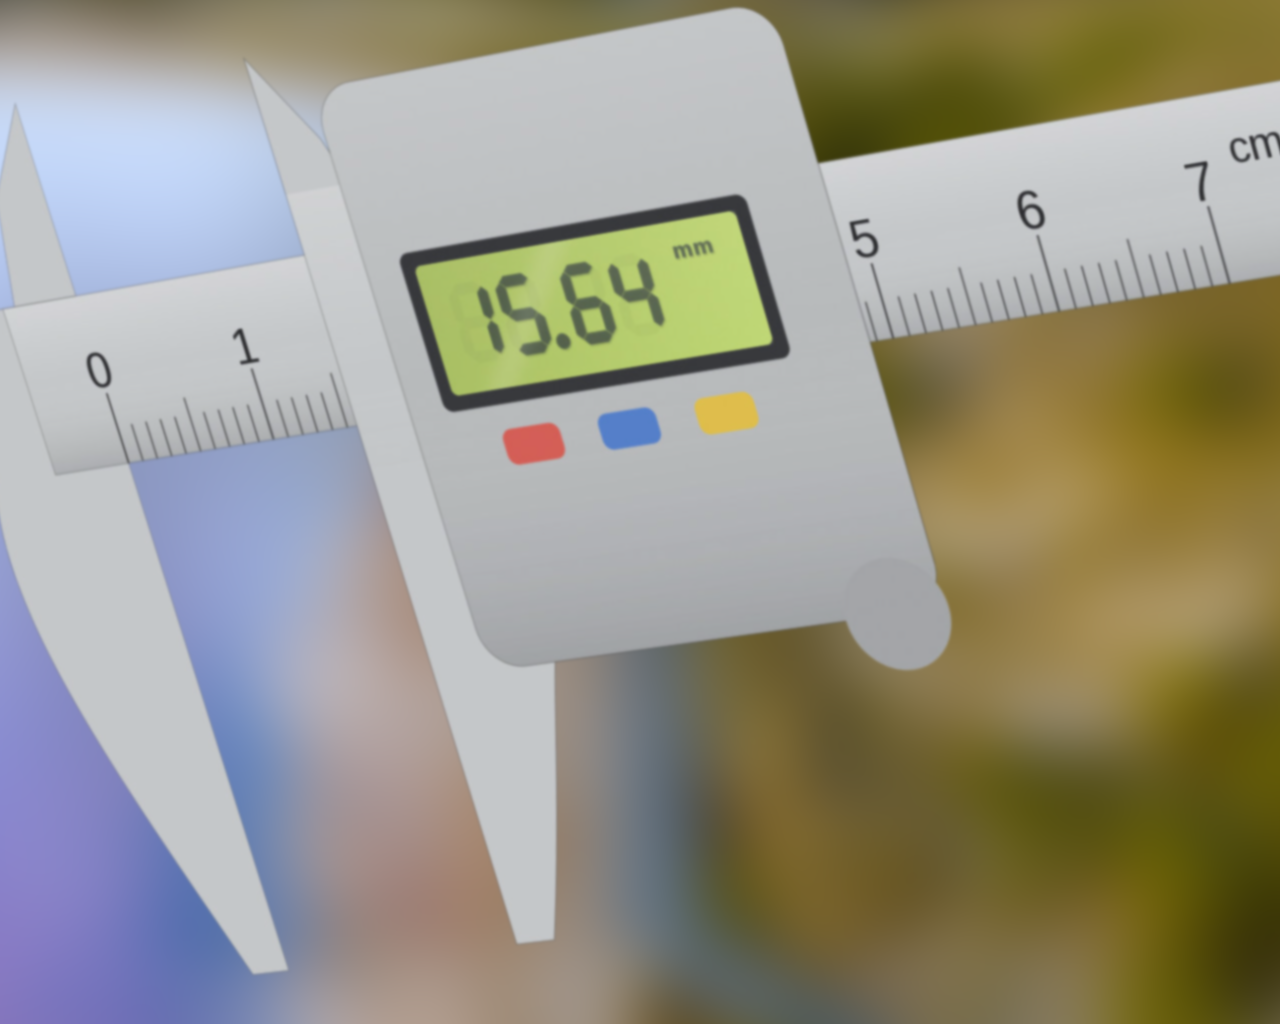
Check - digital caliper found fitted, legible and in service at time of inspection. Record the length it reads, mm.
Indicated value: 15.64 mm
